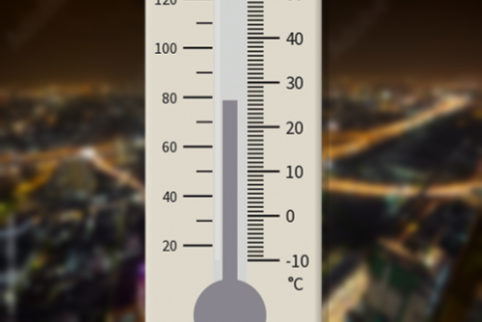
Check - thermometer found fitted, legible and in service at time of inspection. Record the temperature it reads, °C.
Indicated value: 26 °C
